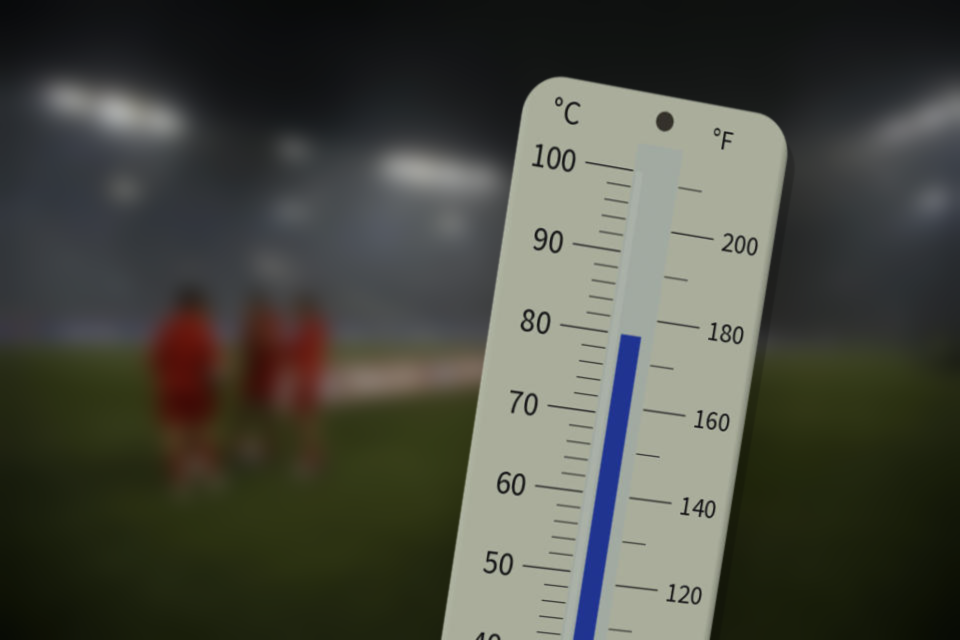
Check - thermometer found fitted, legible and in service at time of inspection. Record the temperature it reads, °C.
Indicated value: 80 °C
